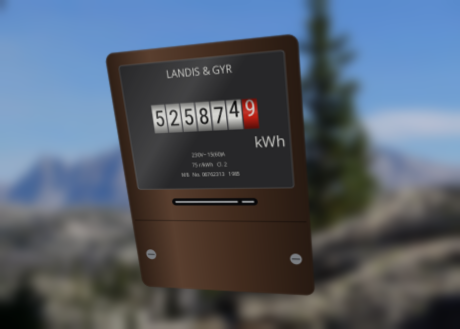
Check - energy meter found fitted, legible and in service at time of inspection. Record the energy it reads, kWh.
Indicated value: 525874.9 kWh
